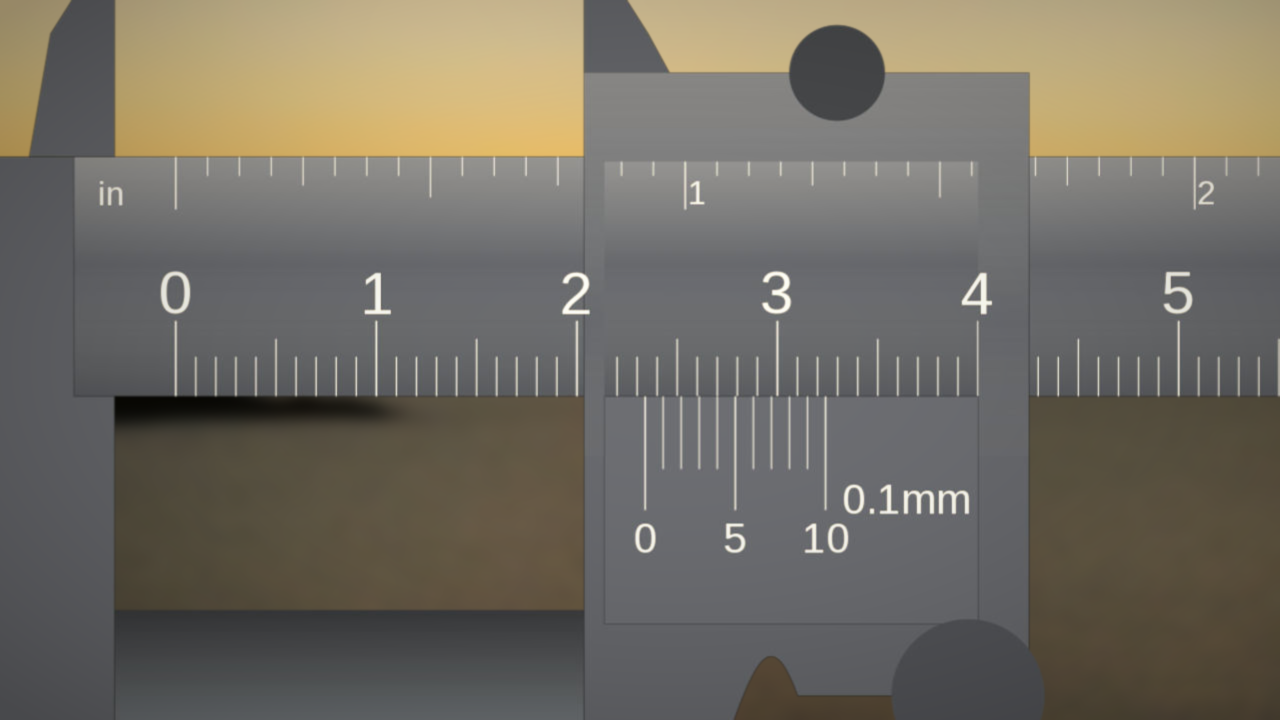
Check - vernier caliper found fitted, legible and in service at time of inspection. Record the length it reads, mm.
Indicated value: 23.4 mm
